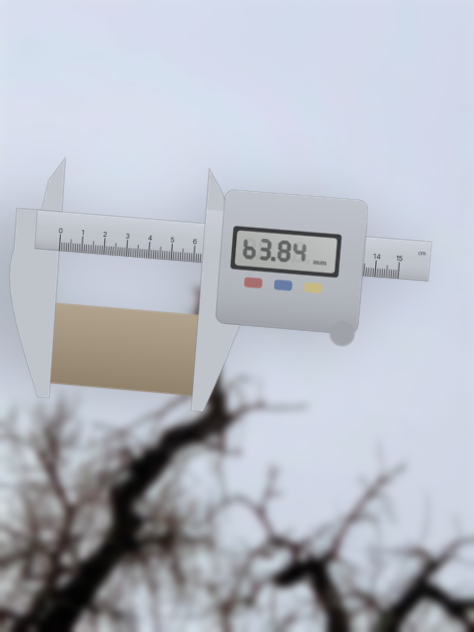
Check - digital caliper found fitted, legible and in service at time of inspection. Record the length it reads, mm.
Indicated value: 63.84 mm
